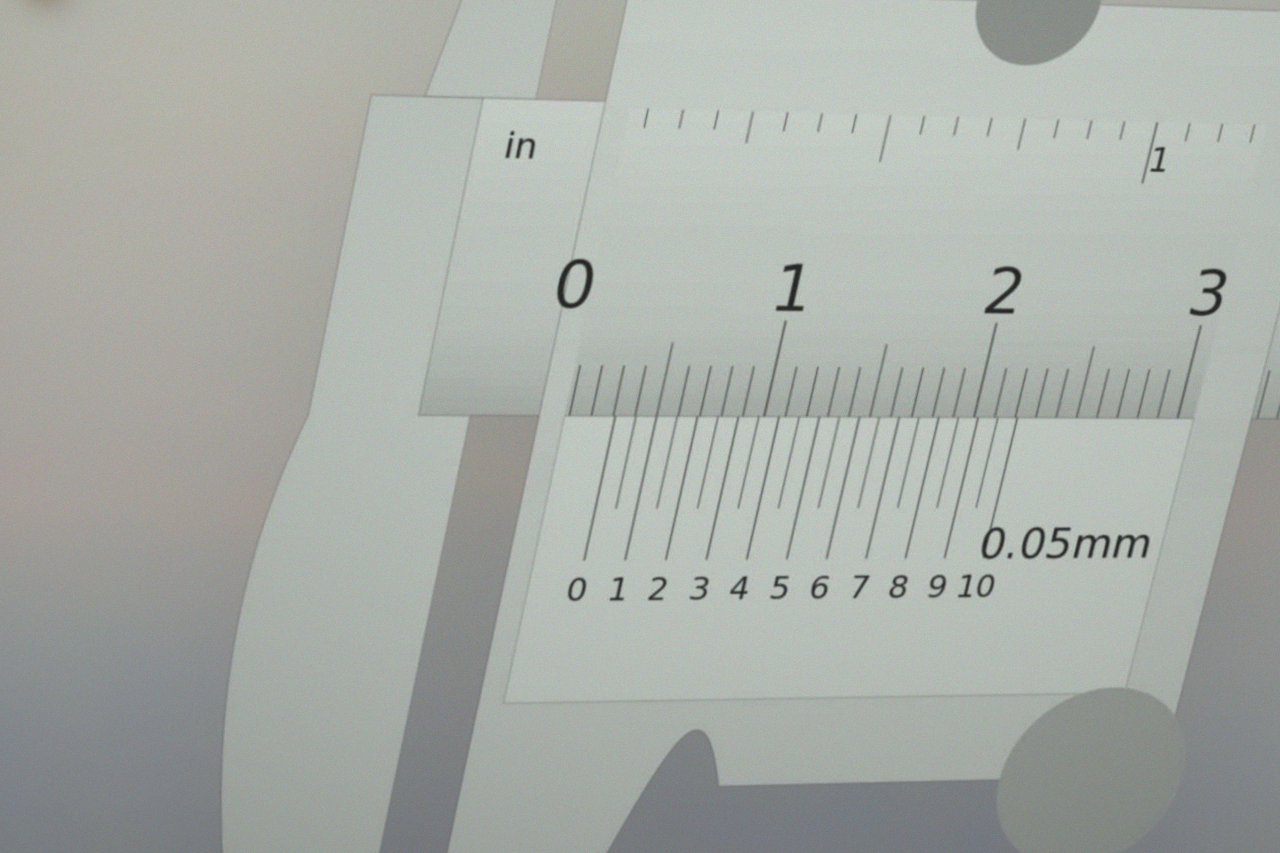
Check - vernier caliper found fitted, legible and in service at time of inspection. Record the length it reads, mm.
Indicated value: 3.1 mm
